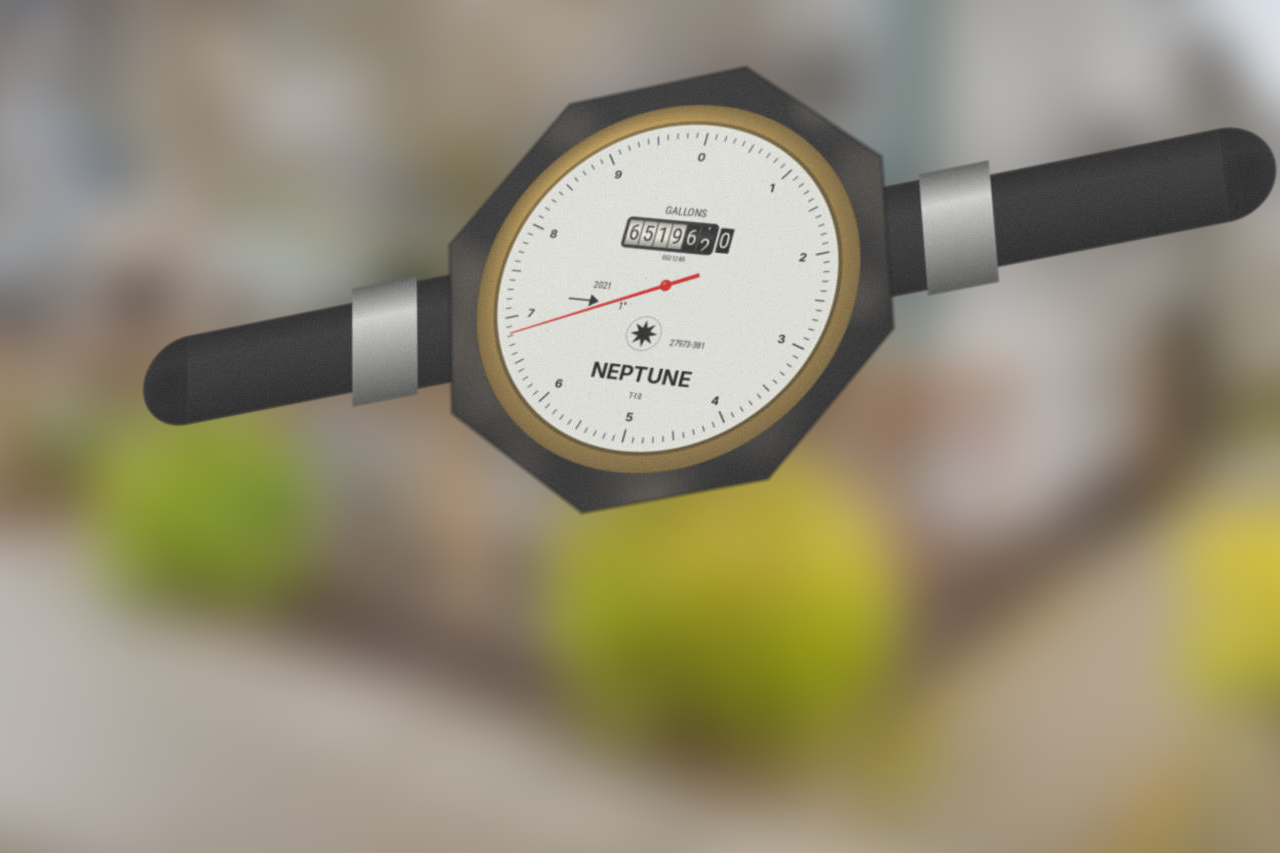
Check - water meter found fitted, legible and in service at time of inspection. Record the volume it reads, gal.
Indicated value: 6519616.8 gal
